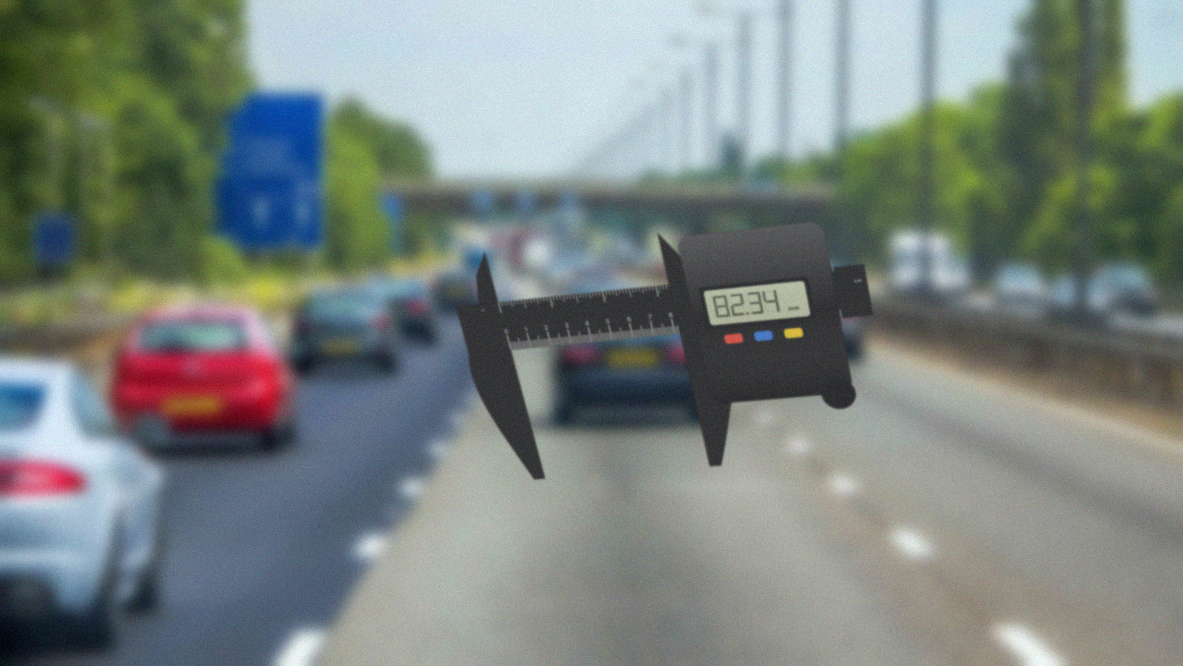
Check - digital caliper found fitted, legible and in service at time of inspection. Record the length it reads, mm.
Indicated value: 82.34 mm
